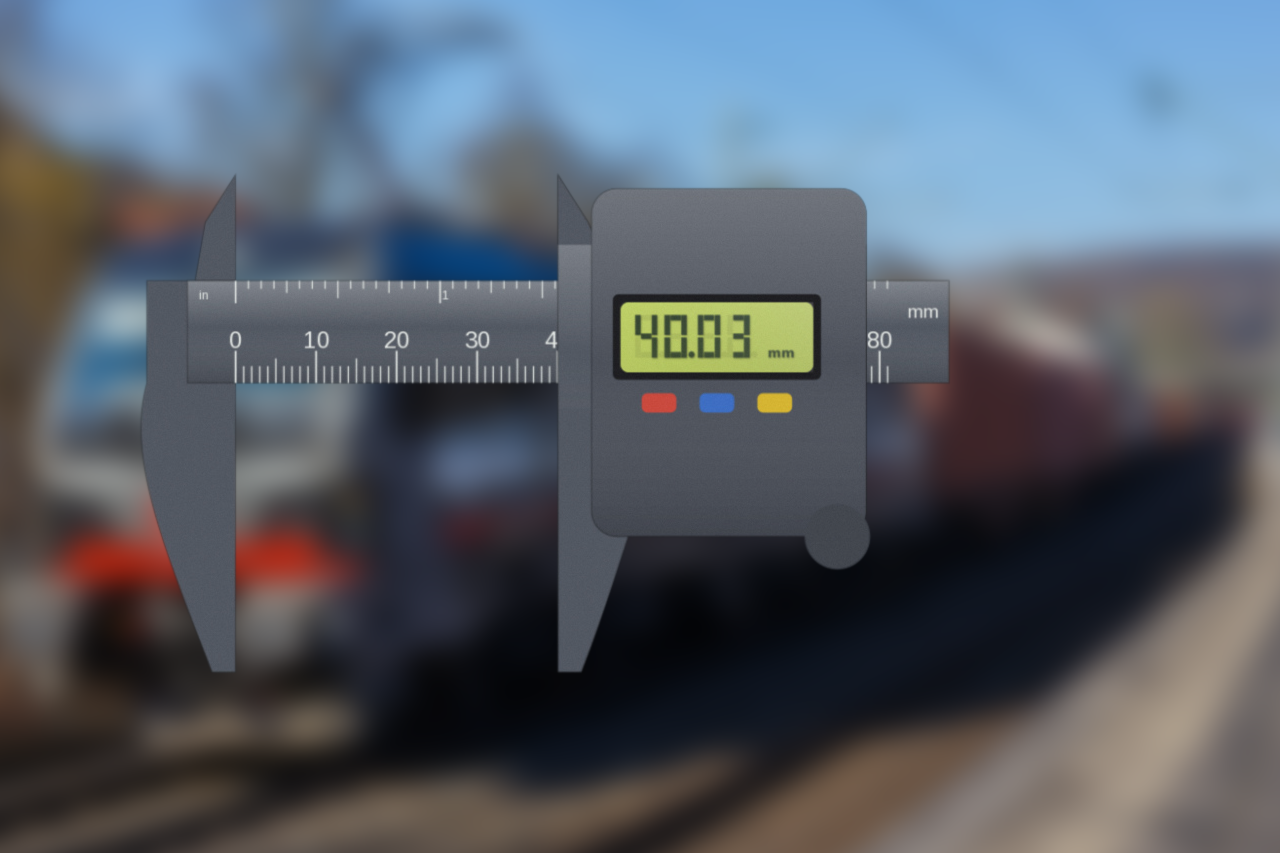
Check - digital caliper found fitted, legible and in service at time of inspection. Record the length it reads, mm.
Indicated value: 40.03 mm
